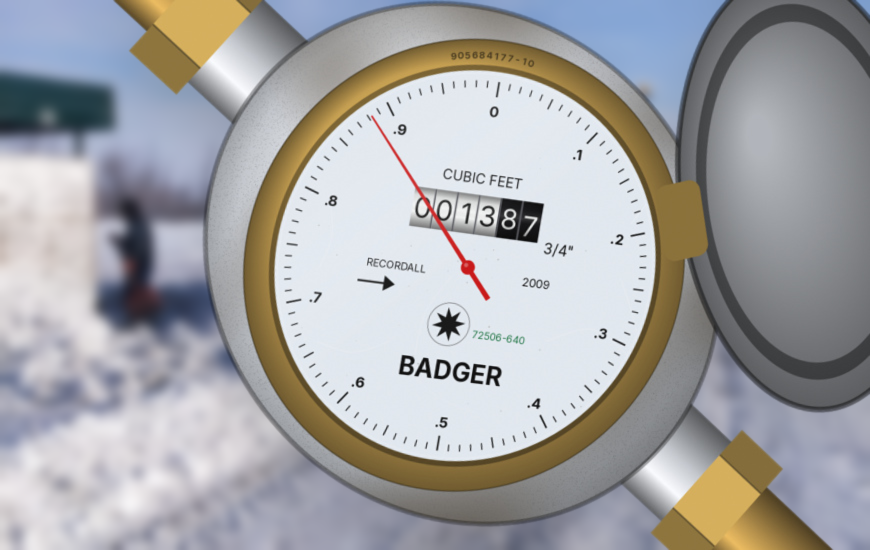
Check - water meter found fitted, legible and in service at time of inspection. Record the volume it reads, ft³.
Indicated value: 1386.88 ft³
